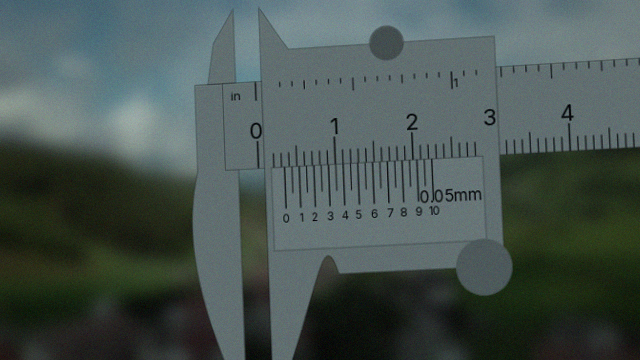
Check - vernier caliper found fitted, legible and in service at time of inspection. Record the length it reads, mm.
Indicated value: 3.4 mm
